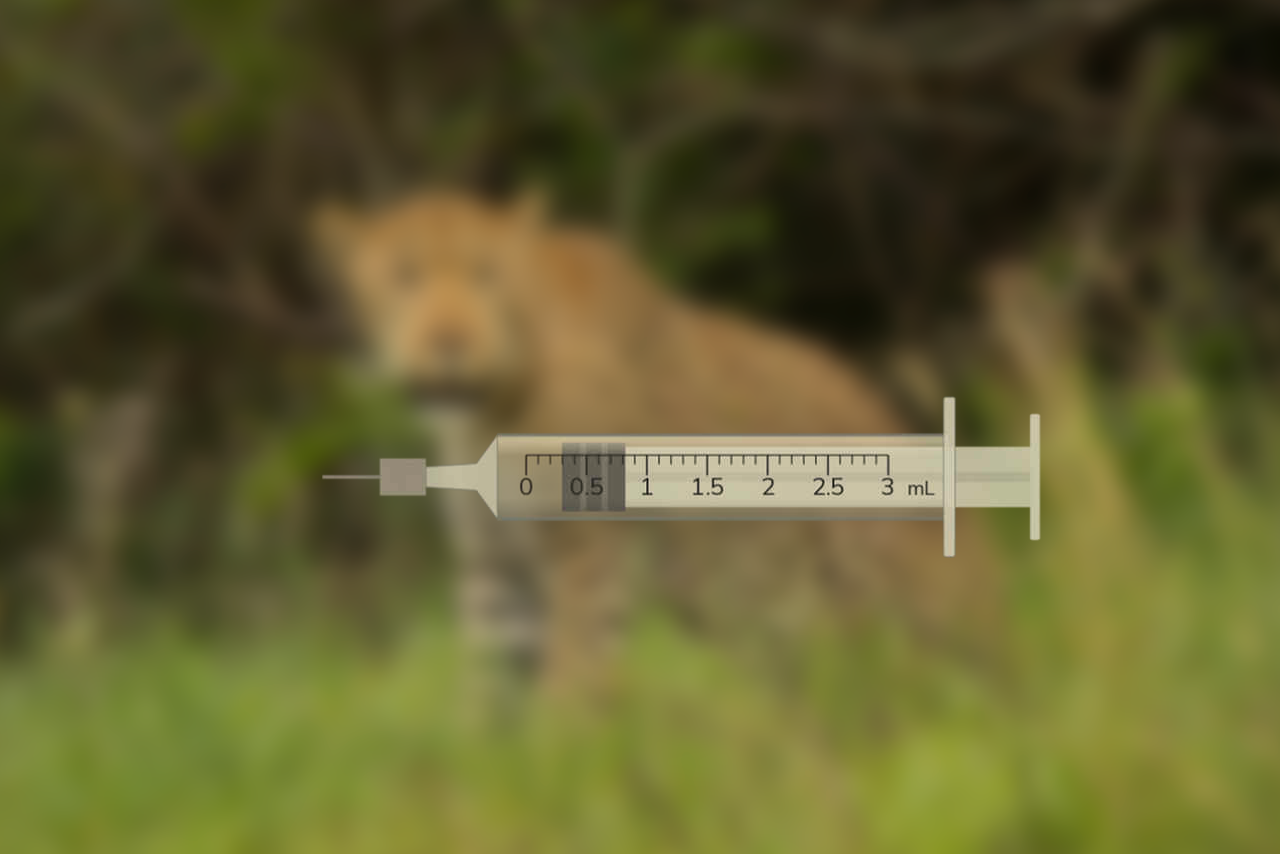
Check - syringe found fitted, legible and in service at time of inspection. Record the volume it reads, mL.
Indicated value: 0.3 mL
